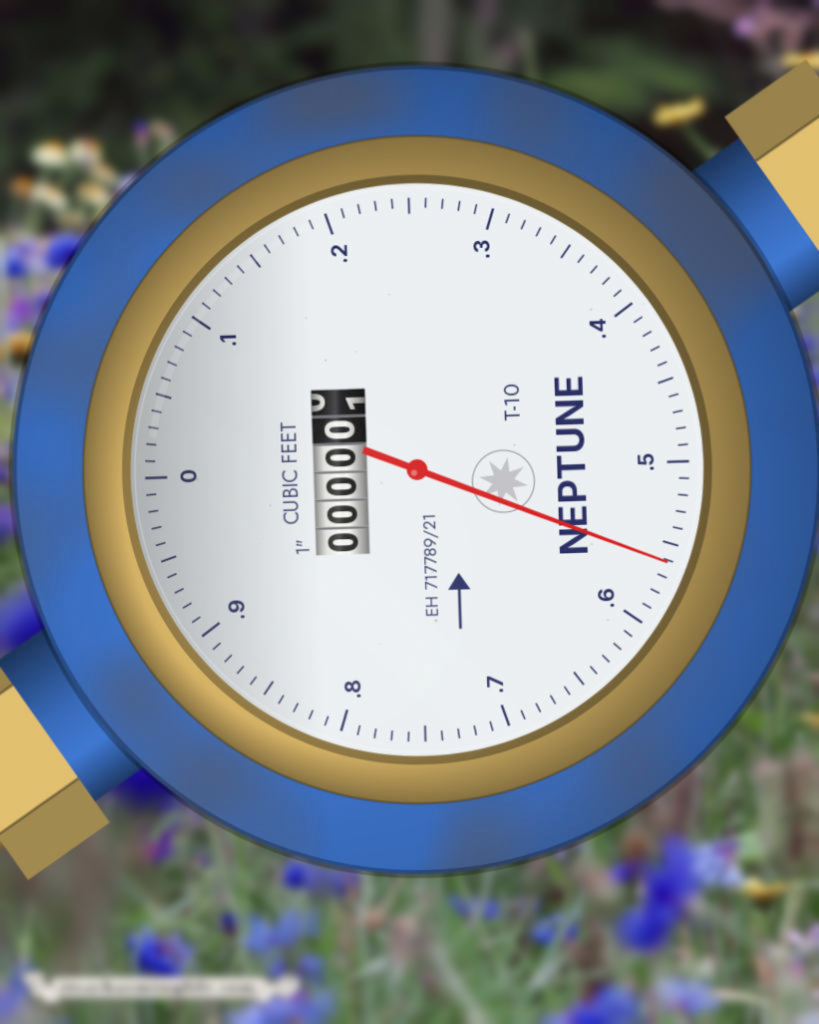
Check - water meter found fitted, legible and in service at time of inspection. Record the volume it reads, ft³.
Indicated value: 0.56 ft³
